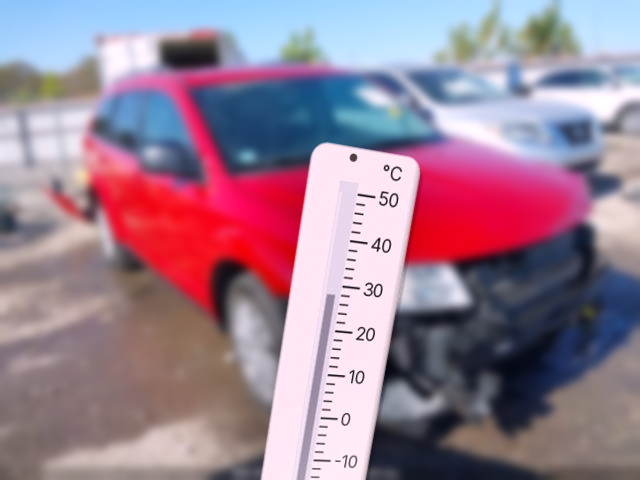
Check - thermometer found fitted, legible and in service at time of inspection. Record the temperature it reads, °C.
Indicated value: 28 °C
